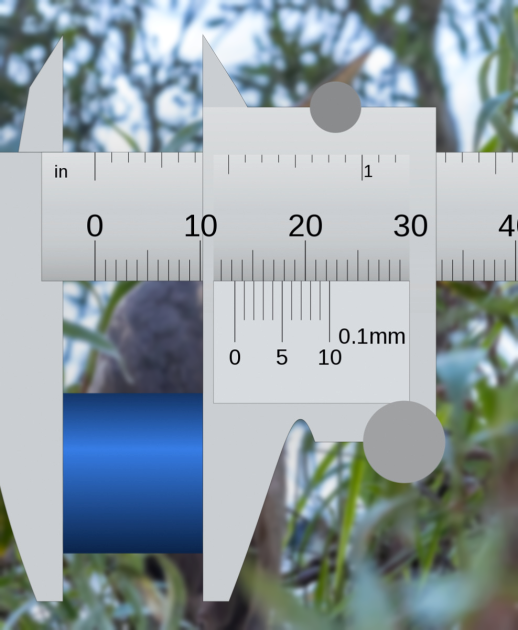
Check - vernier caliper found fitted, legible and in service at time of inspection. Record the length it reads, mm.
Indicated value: 13.3 mm
